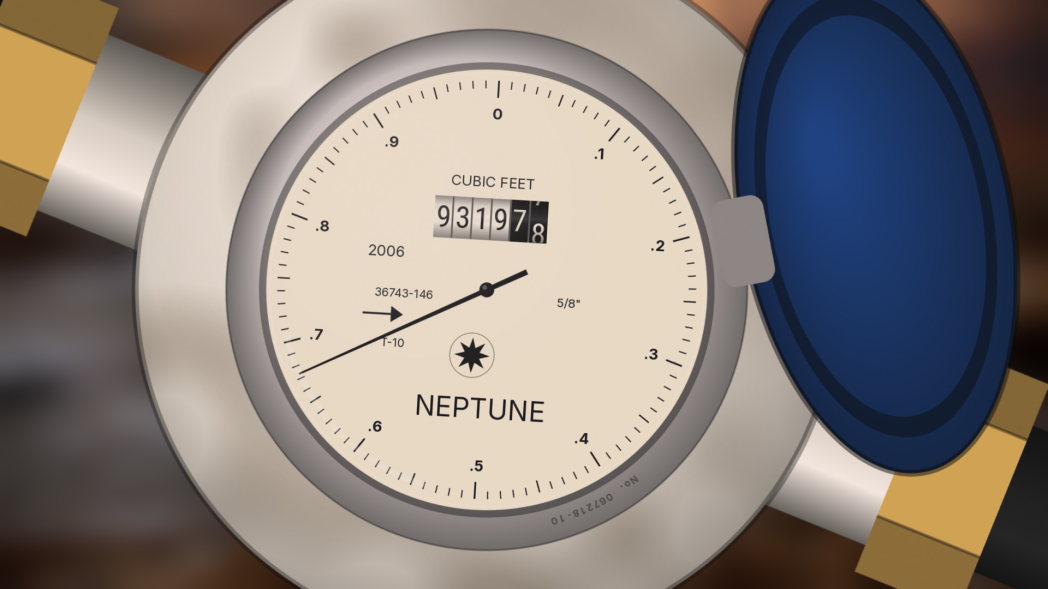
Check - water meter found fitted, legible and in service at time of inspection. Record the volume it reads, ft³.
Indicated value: 931977.67 ft³
